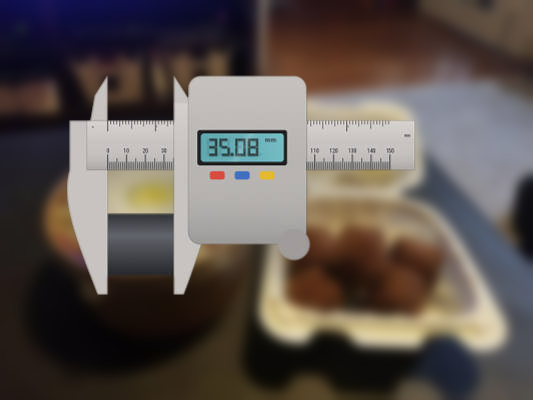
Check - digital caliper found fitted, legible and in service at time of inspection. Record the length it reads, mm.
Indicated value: 35.08 mm
